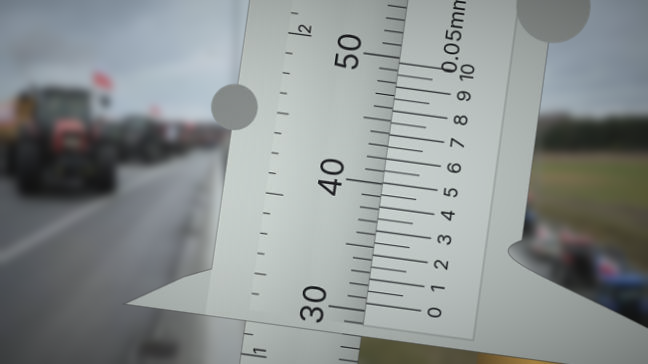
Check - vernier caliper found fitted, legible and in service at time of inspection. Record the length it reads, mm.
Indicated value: 30.6 mm
